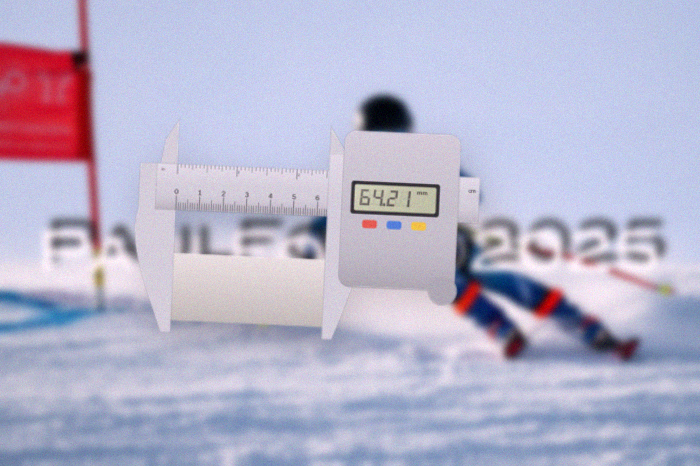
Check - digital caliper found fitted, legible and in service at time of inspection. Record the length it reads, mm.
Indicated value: 64.21 mm
